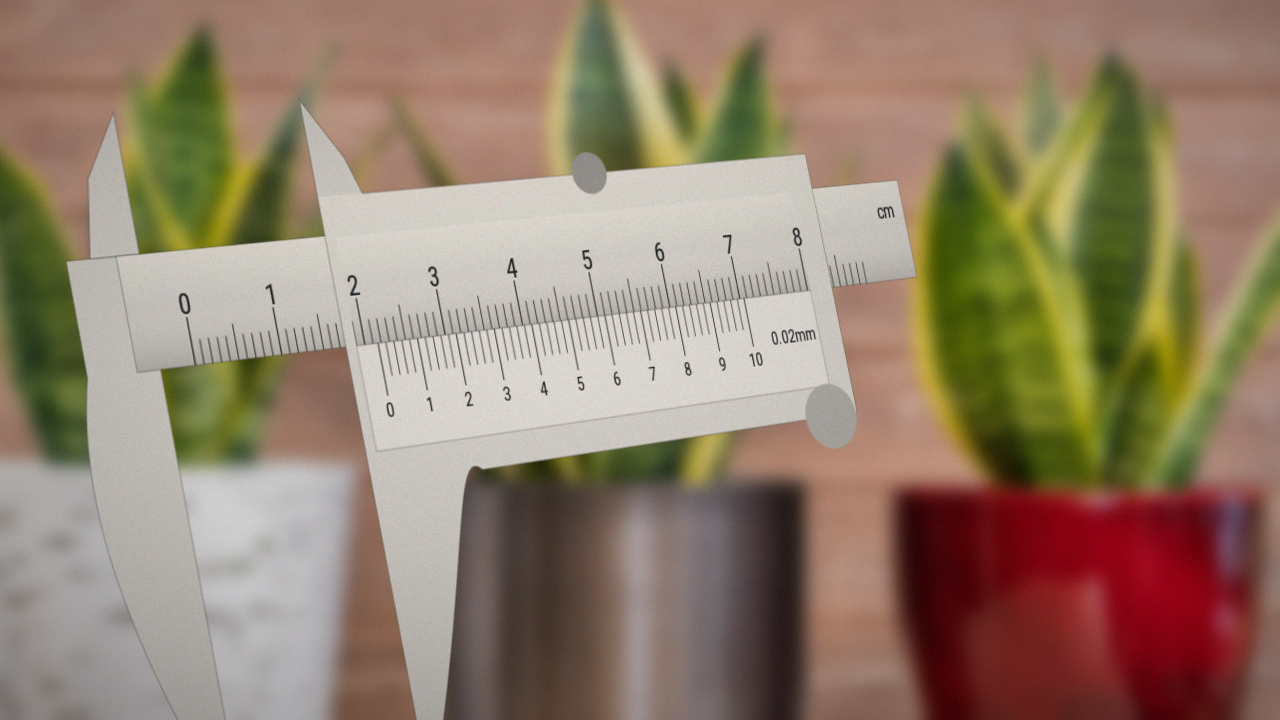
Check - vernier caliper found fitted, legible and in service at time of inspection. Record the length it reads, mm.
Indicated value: 21.6 mm
